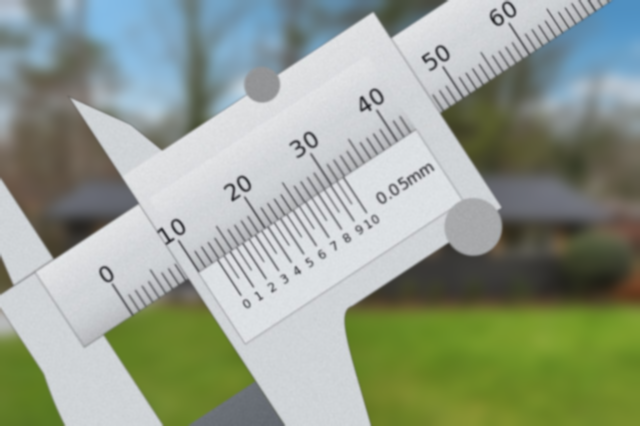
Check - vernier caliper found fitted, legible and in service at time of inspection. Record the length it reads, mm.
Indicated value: 12.8 mm
